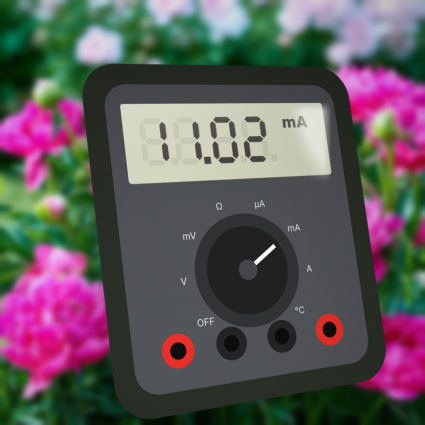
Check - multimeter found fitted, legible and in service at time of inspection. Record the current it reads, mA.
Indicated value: 11.02 mA
